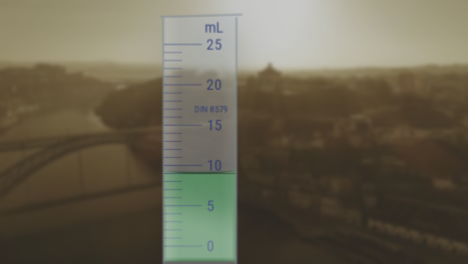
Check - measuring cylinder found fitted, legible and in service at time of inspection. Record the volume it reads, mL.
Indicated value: 9 mL
